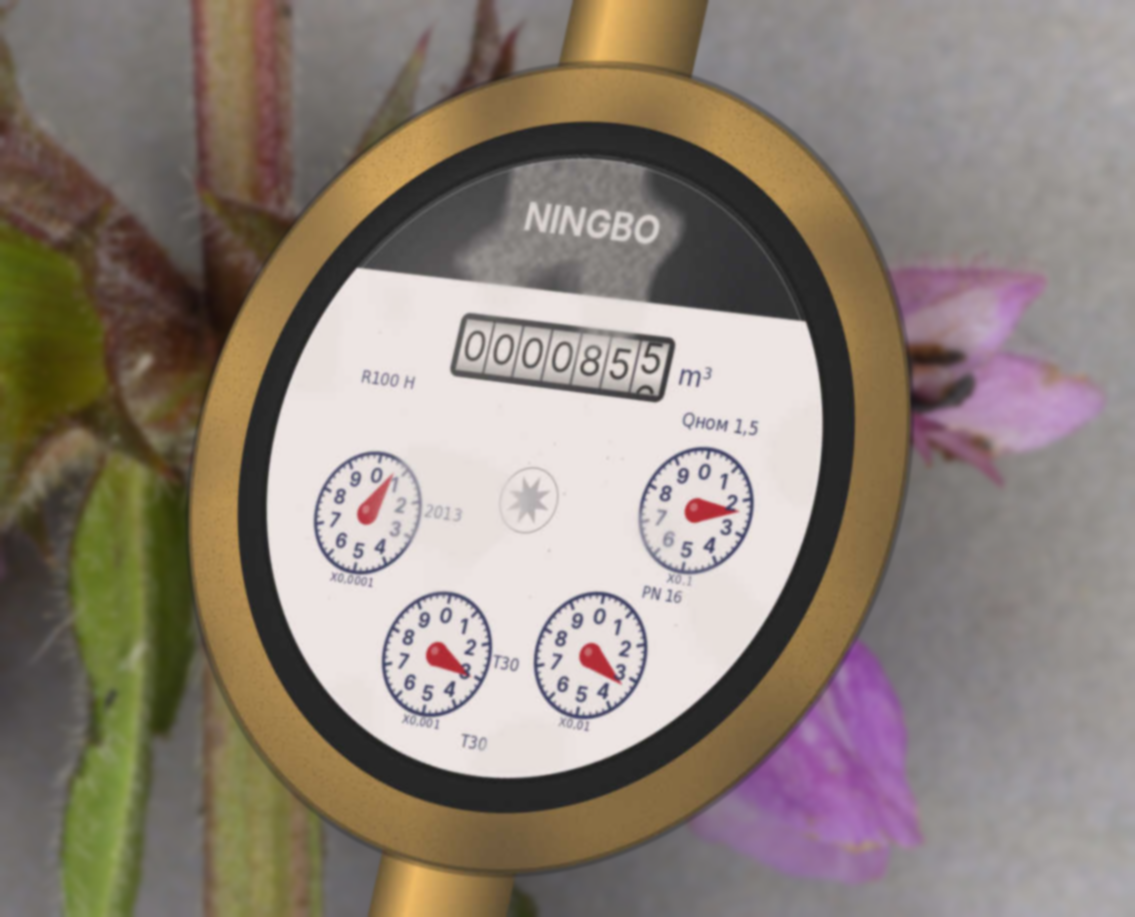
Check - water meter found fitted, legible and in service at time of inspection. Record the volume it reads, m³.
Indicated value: 855.2330 m³
